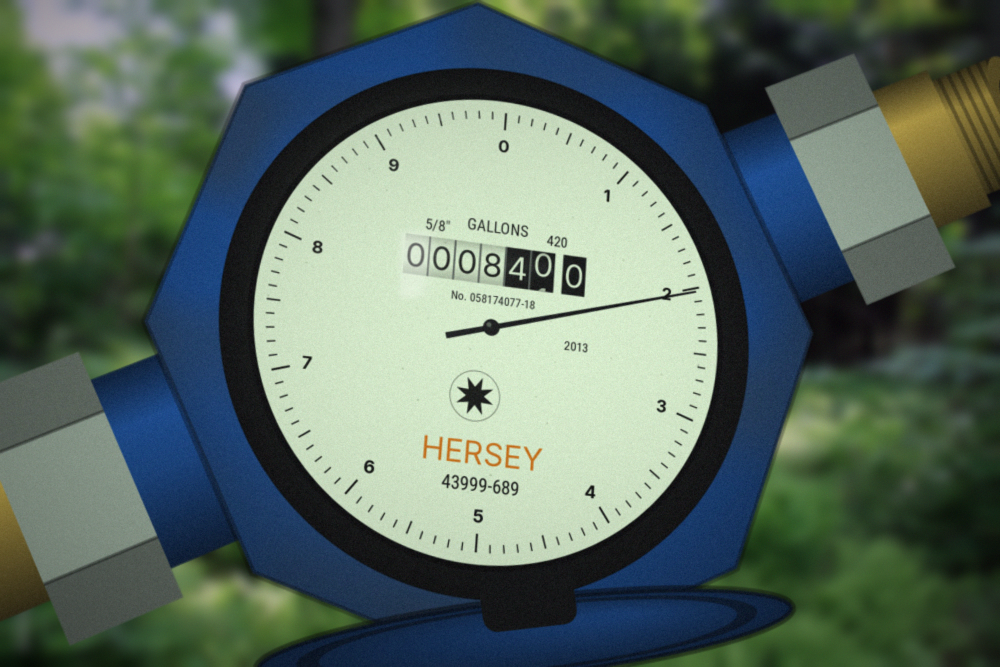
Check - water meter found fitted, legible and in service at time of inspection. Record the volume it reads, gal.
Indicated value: 8402.0 gal
